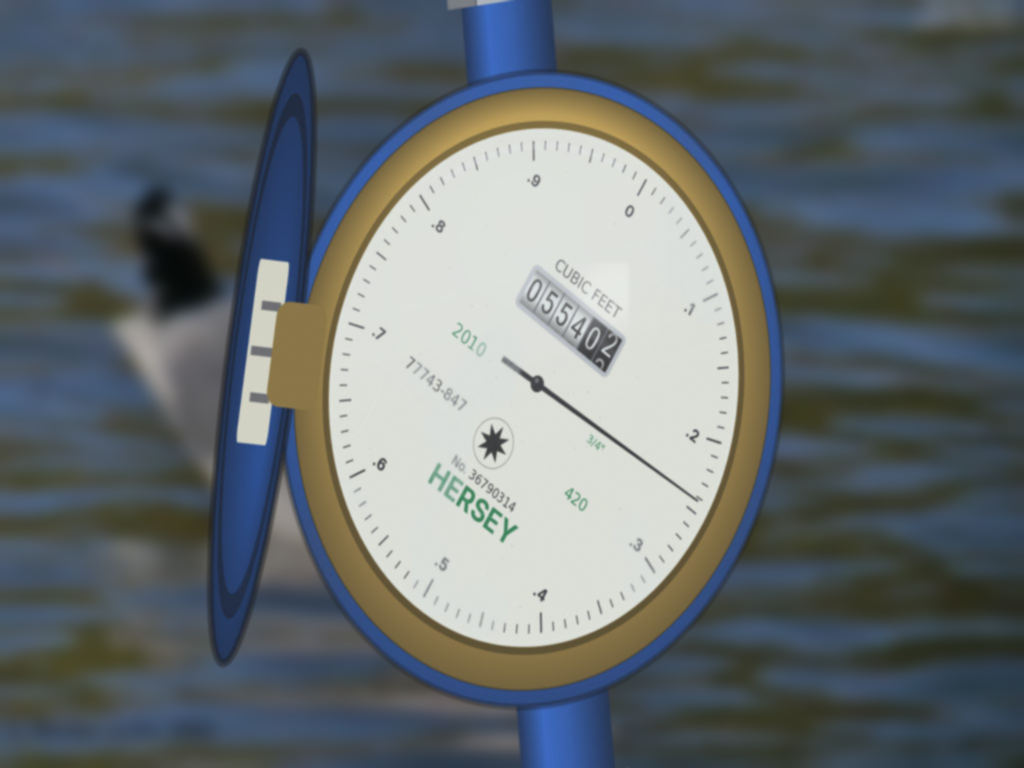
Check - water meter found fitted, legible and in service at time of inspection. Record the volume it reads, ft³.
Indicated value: 55402.24 ft³
